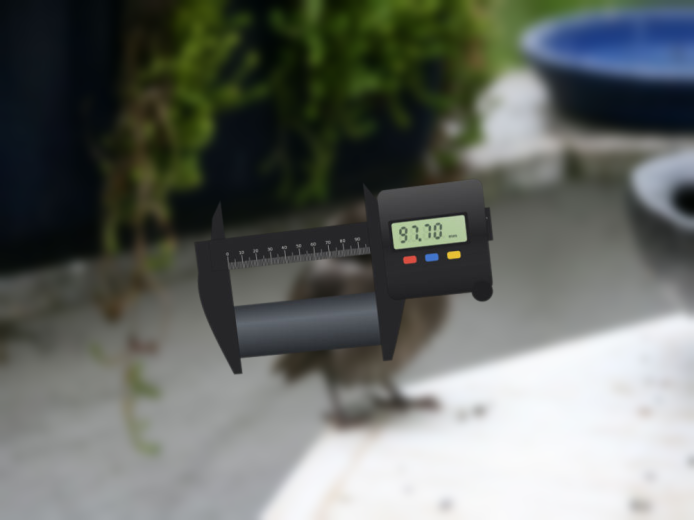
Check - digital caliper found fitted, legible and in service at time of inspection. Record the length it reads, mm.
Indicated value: 97.70 mm
